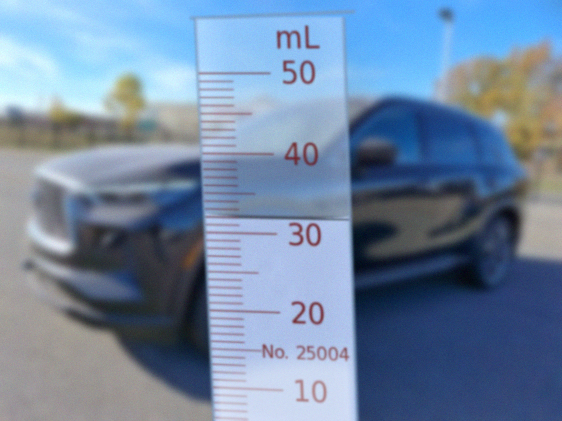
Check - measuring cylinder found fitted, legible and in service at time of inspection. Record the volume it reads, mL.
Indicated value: 32 mL
